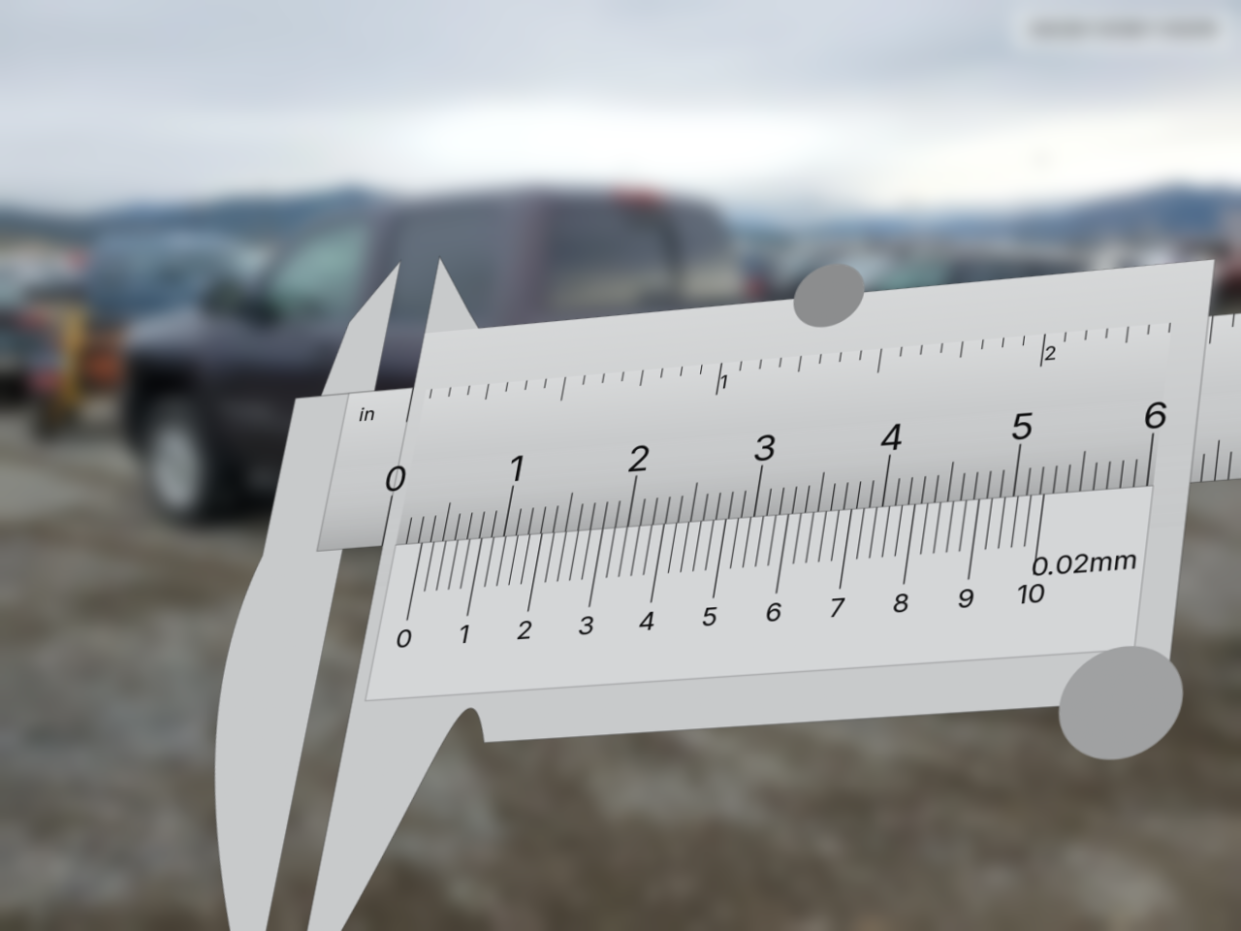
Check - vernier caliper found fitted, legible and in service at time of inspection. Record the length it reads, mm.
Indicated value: 3.3 mm
